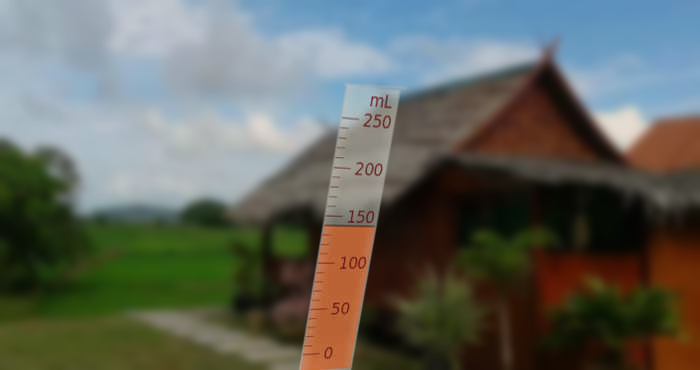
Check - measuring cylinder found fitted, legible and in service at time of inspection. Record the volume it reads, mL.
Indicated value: 140 mL
